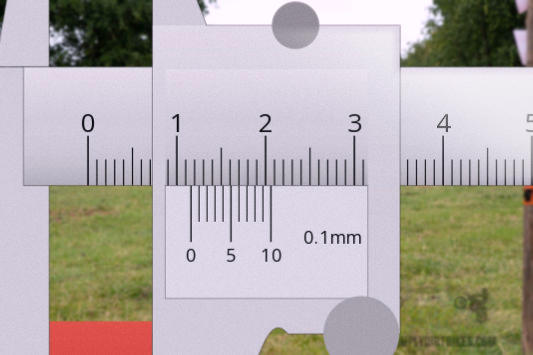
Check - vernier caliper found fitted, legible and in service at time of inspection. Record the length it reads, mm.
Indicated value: 11.6 mm
